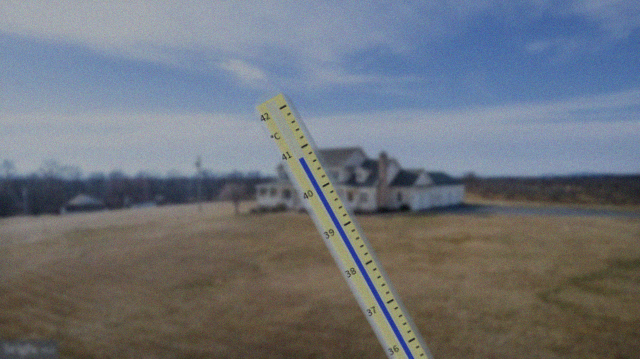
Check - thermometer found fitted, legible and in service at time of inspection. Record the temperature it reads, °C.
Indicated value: 40.8 °C
